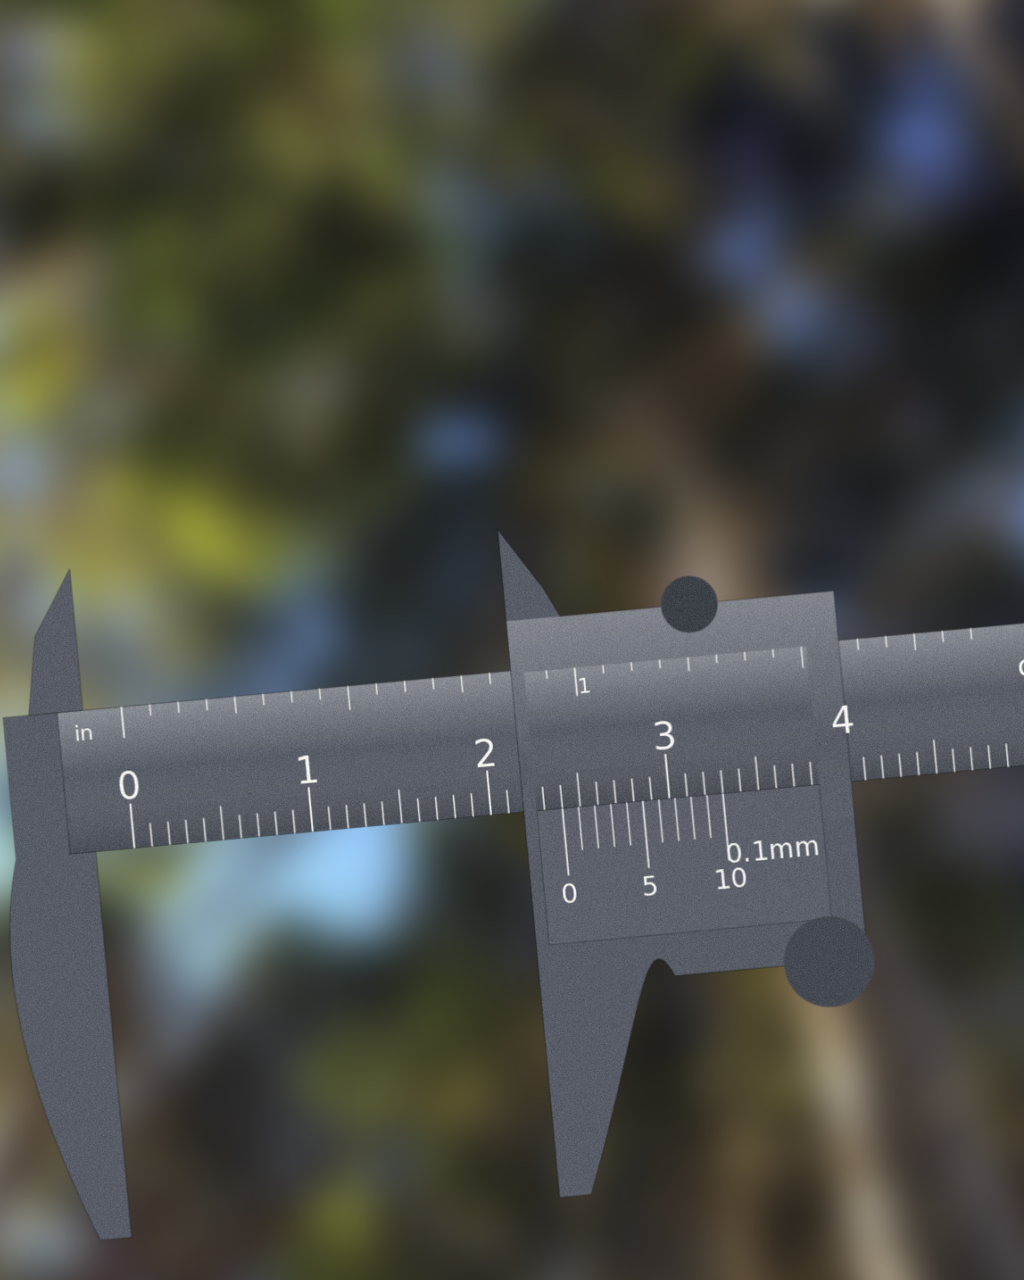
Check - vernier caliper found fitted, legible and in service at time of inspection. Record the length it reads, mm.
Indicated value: 24.0 mm
